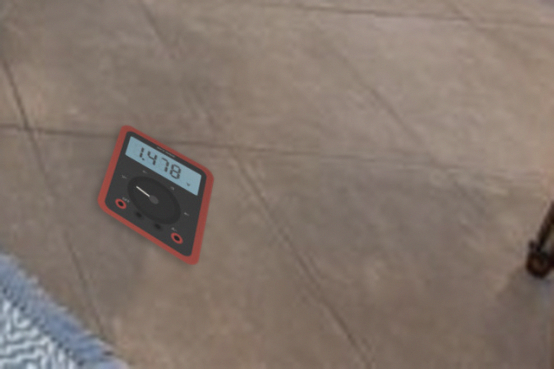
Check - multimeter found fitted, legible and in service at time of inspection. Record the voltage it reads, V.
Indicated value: 1.478 V
